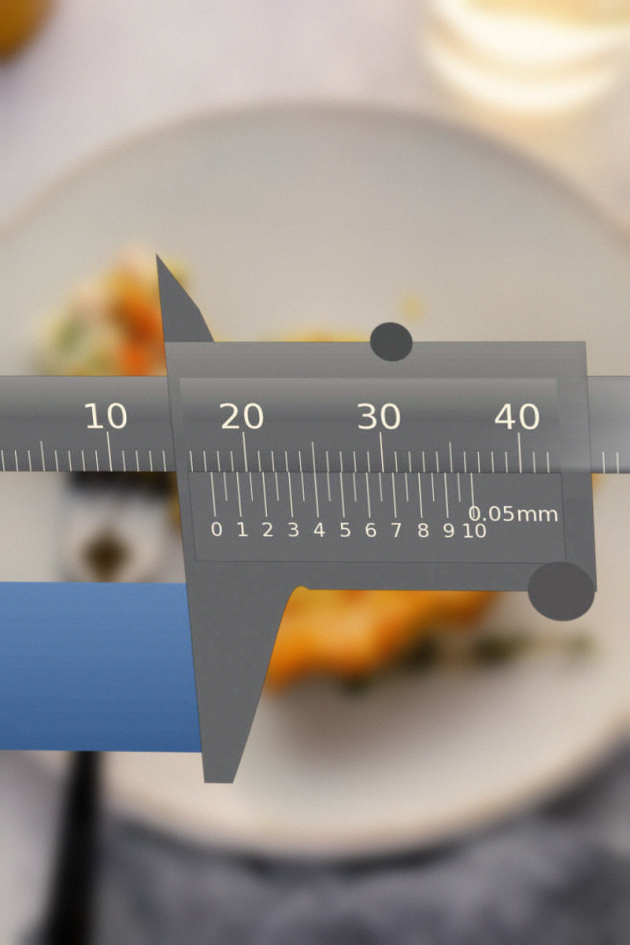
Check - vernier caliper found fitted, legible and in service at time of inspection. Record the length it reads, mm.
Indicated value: 17.4 mm
